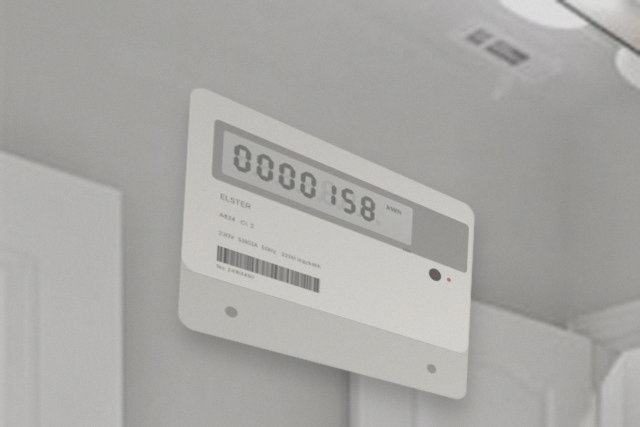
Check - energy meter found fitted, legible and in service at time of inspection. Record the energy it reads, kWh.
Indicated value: 158 kWh
